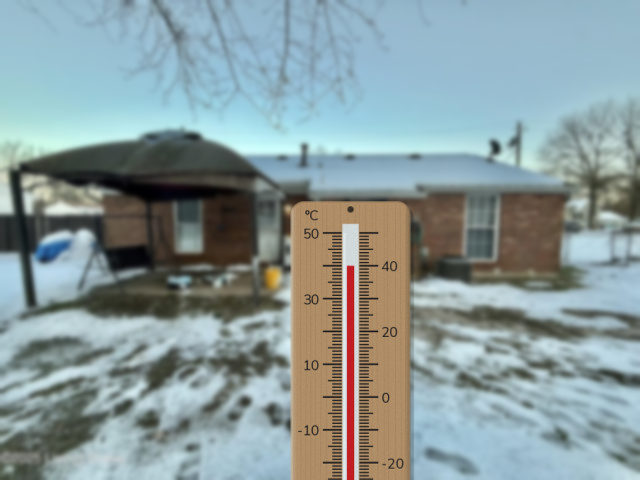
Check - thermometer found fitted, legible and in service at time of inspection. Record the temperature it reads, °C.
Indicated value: 40 °C
